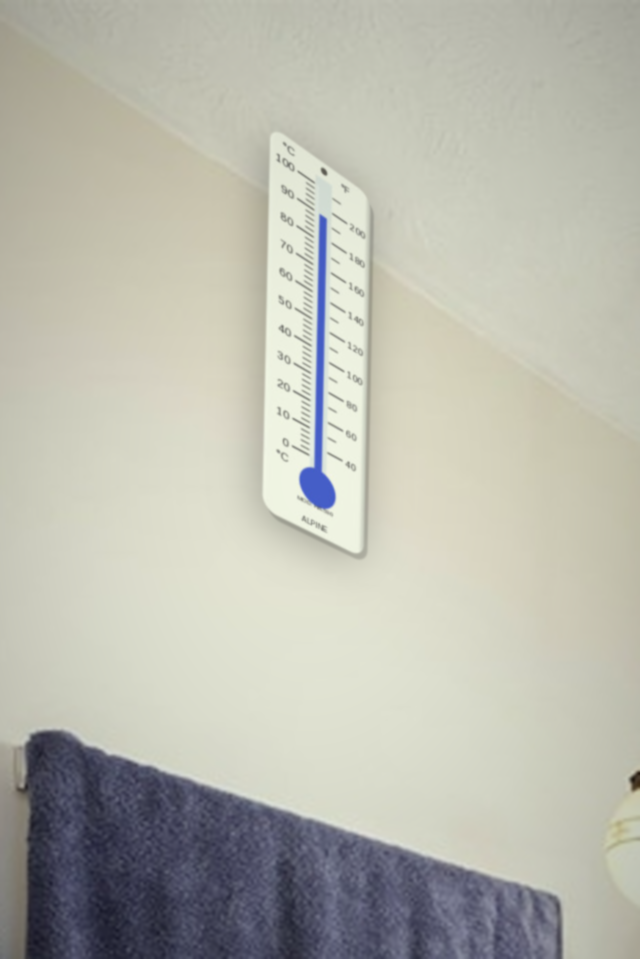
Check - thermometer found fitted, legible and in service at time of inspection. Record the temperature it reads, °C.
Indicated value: 90 °C
